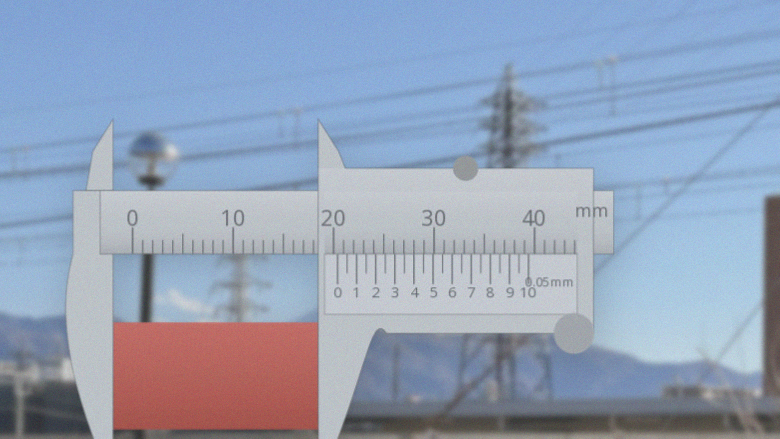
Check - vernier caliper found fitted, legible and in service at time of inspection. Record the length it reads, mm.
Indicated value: 20.4 mm
